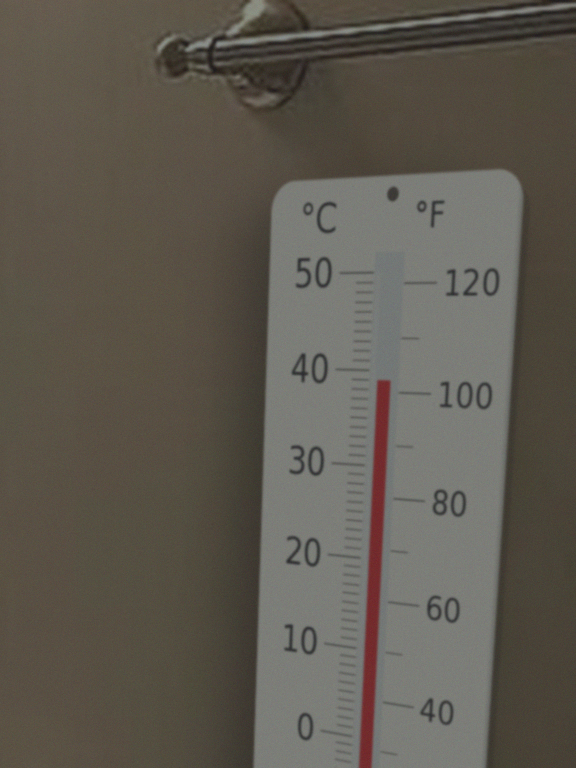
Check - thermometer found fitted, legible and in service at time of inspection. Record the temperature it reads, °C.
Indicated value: 39 °C
